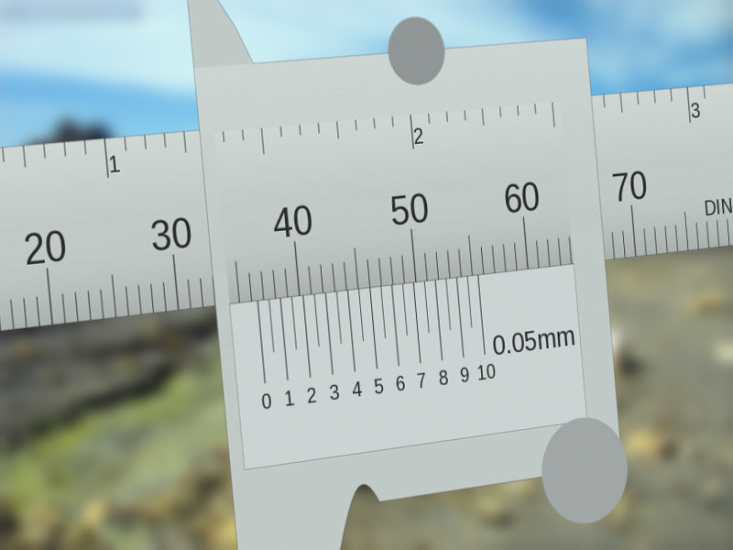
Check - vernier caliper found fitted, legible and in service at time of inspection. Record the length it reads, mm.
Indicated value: 36.5 mm
